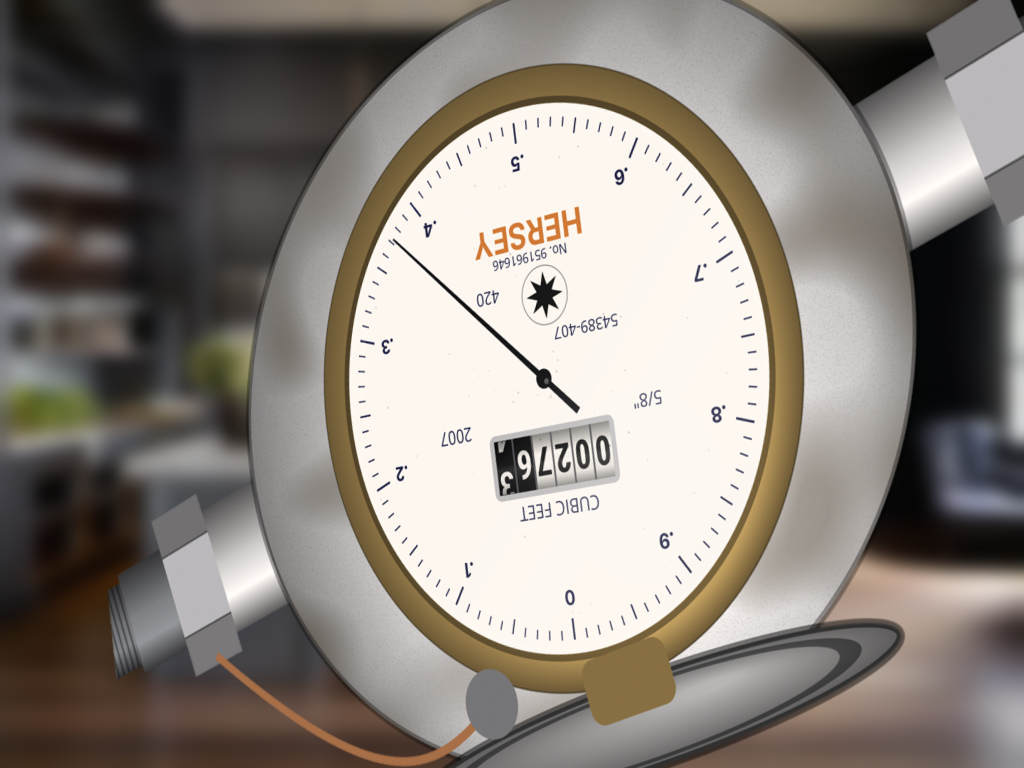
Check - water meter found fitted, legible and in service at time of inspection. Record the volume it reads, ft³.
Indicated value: 2763.37 ft³
